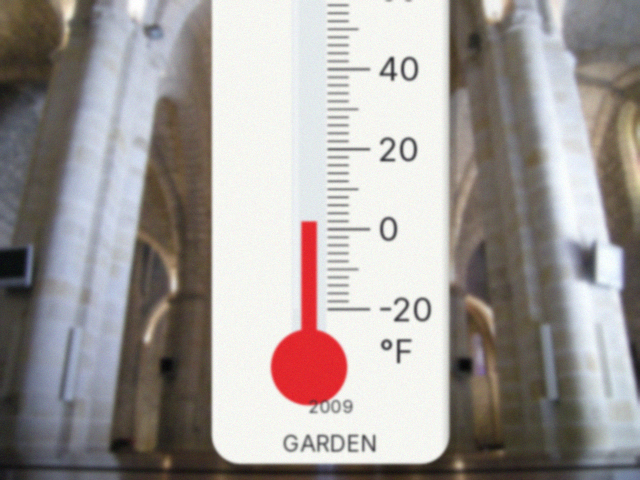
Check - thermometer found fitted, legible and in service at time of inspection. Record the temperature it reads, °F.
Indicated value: 2 °F
